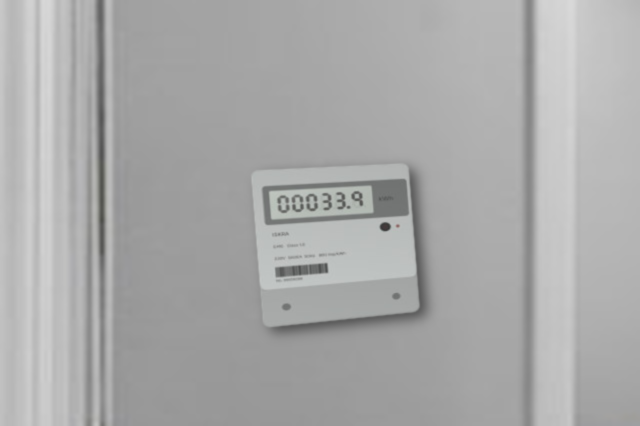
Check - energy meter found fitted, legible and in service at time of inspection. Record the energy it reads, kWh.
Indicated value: 33.9 kWh
